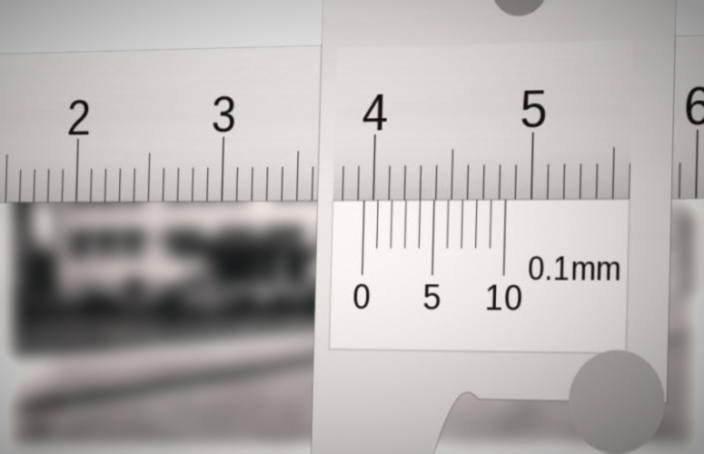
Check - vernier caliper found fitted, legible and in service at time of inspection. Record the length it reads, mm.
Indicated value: 39.4 mm
